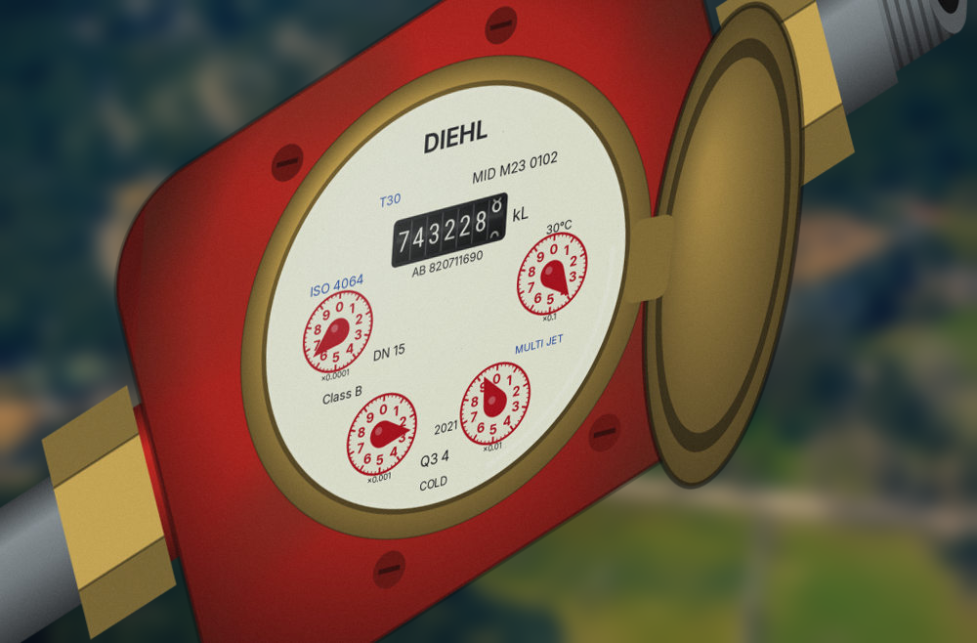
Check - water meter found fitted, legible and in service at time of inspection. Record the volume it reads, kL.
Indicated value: 7432288.3926 kL
